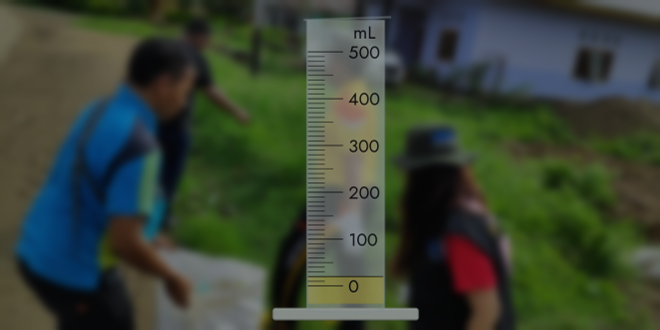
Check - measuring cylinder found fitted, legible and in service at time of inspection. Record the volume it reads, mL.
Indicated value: 20 mL
